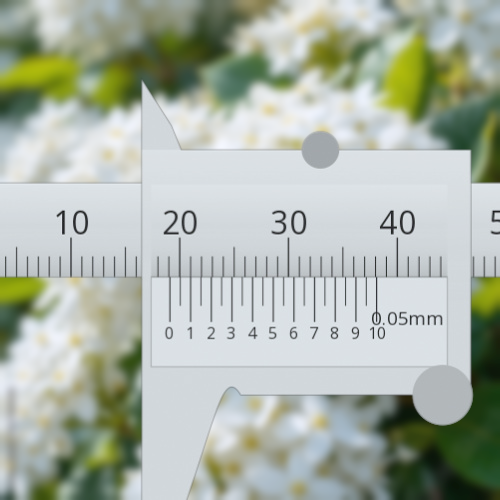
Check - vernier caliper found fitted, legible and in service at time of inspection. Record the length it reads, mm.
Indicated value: 19.1 mm
